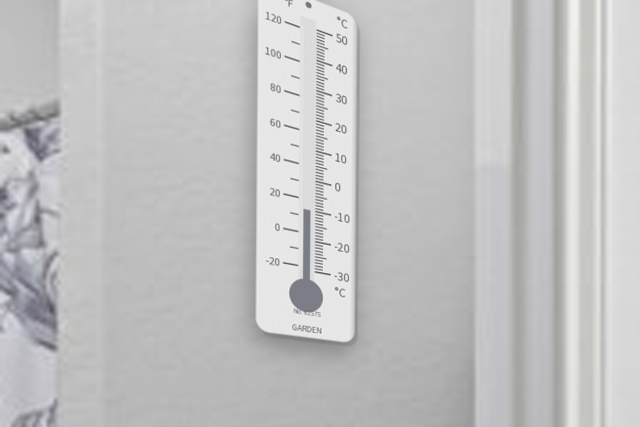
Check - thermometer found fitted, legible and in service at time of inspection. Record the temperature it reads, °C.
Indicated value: -10 °C
